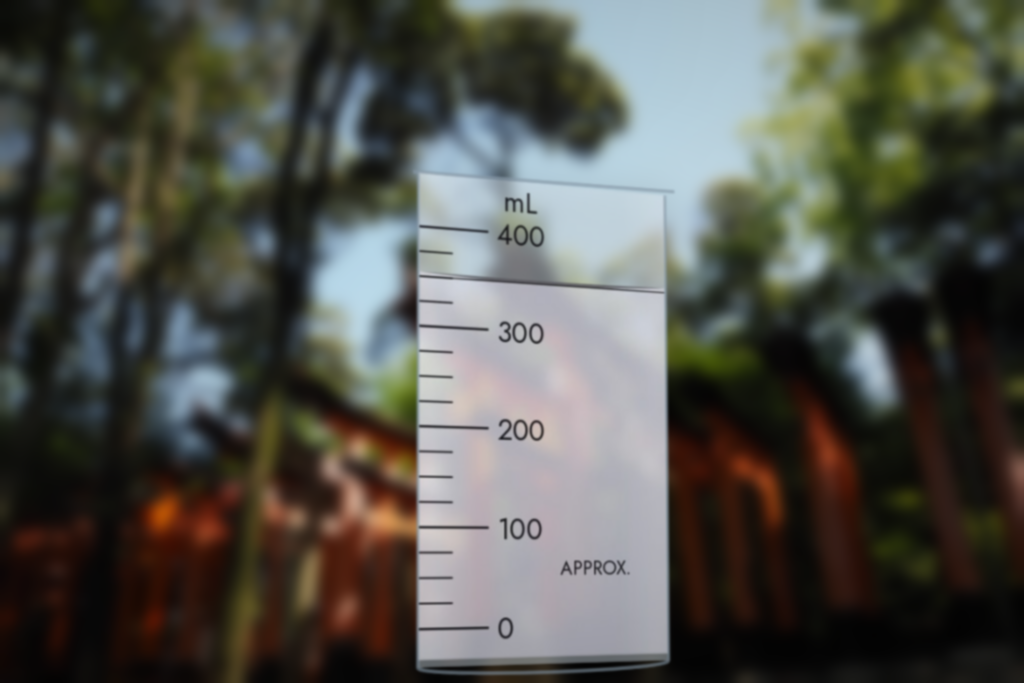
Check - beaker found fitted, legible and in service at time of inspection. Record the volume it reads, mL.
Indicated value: 350 mL
